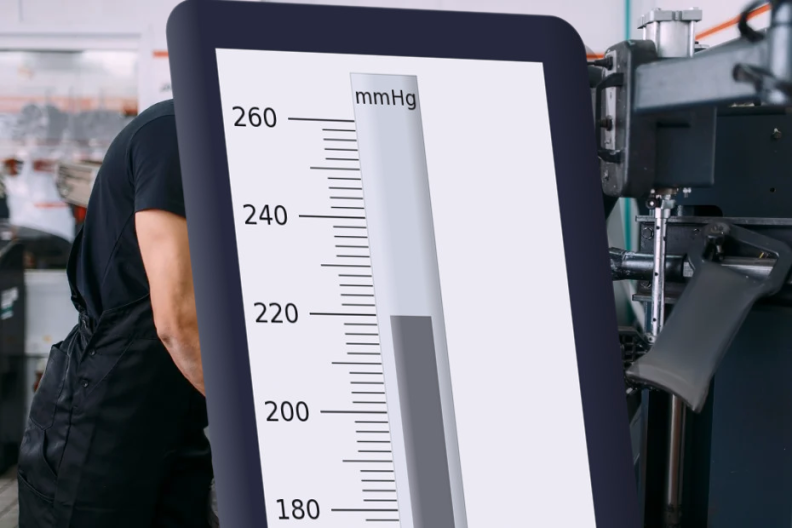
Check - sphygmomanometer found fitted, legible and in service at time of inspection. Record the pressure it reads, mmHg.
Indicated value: 220 mmHg
